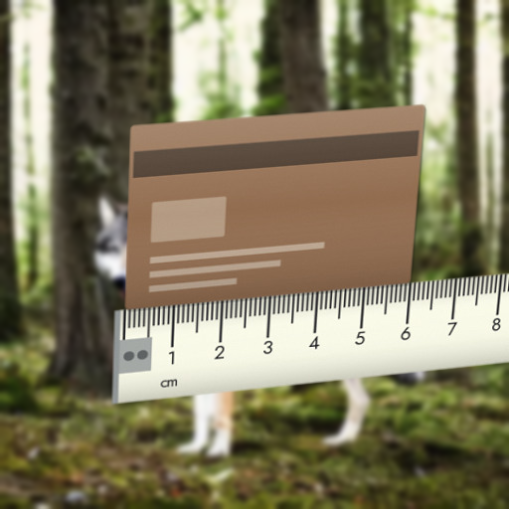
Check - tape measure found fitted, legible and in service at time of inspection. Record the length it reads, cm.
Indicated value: 6 cm
